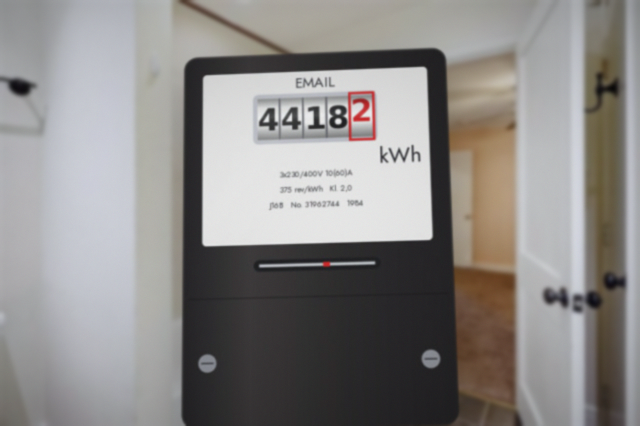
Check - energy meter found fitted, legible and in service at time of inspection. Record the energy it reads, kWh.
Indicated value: 4418.2 kWh
